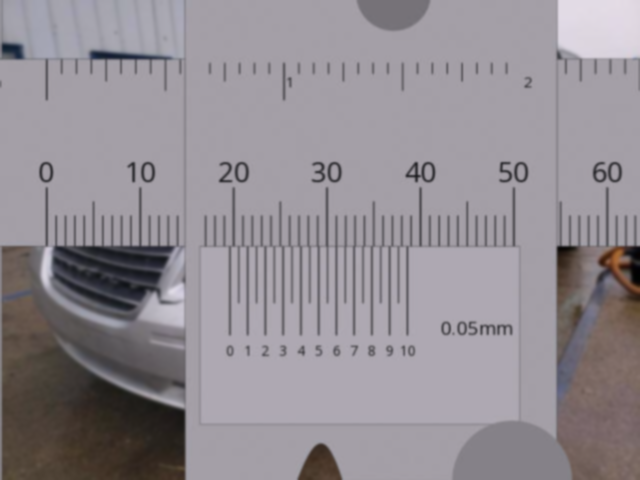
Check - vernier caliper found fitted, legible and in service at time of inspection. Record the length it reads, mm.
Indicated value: 19.6 mm
